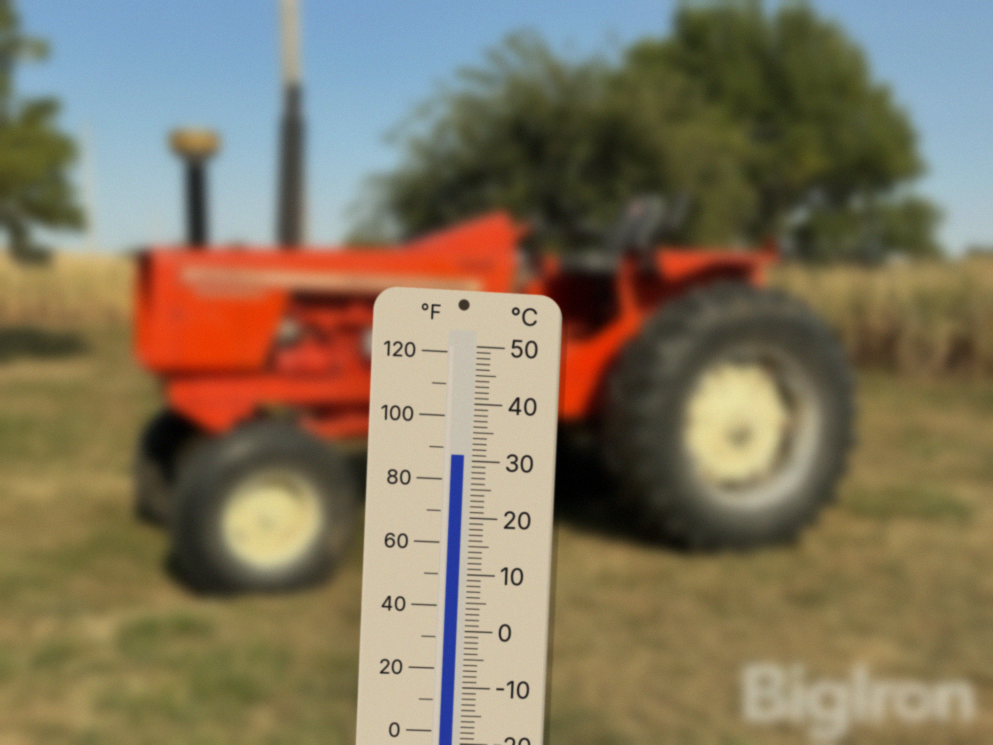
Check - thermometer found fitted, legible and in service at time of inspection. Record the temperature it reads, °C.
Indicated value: 31 °C
